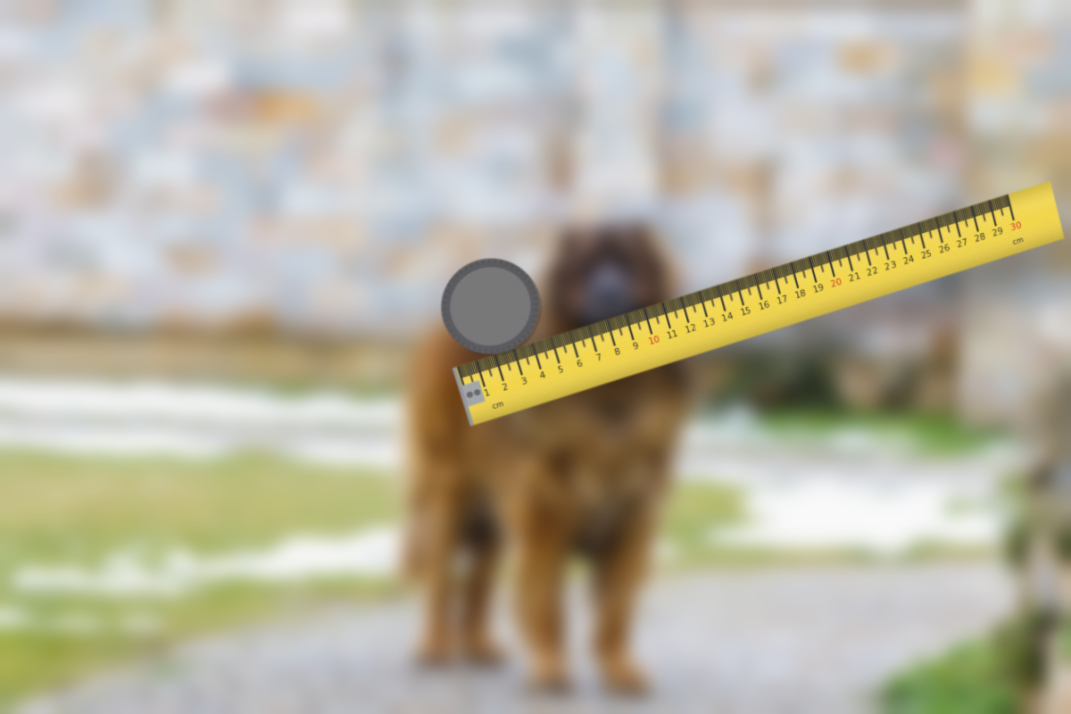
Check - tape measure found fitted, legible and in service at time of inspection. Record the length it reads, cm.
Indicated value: 5 cm
